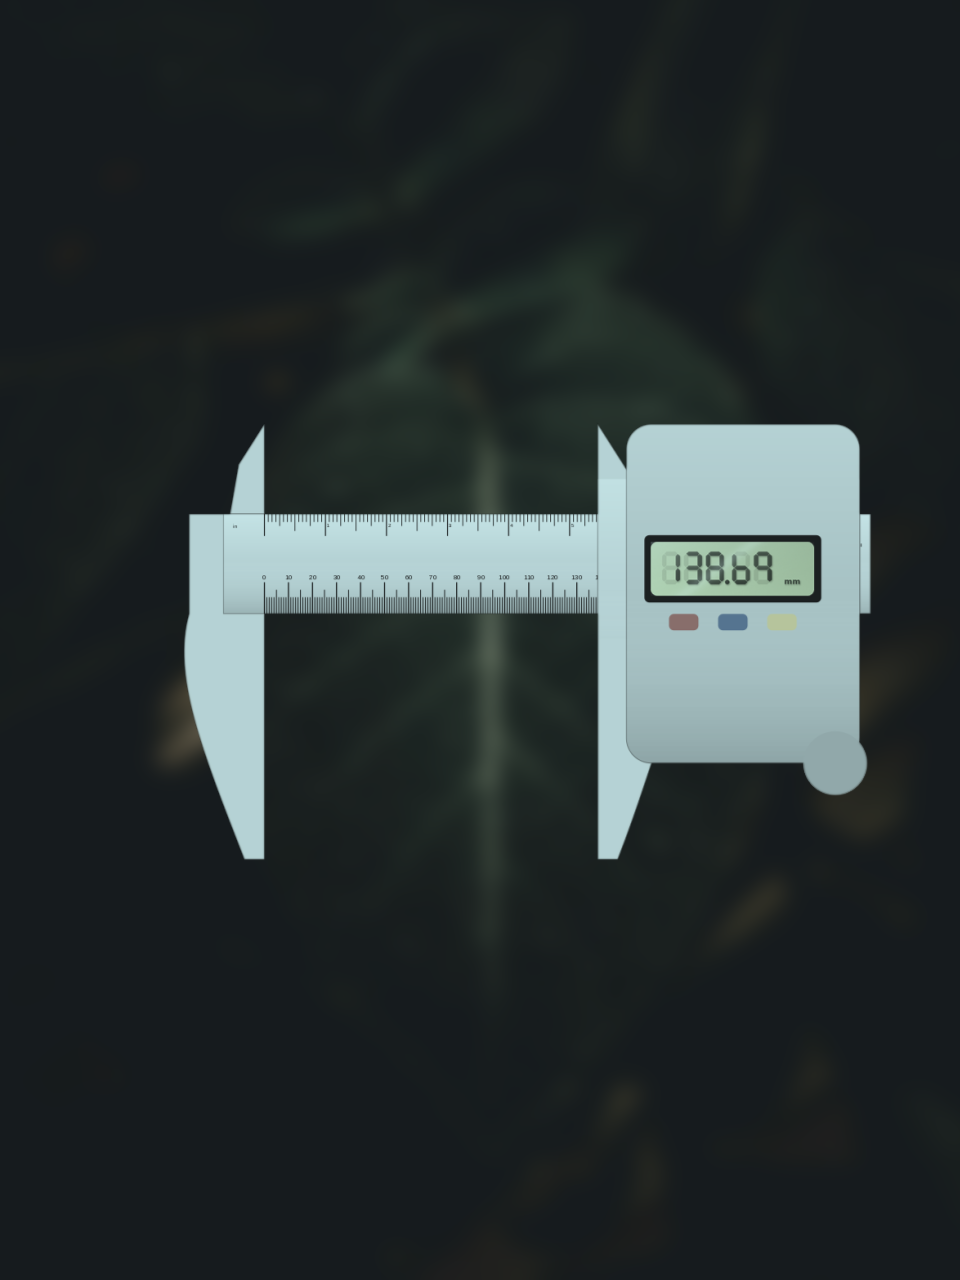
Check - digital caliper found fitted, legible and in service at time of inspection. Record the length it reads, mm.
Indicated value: 138.69 mm
